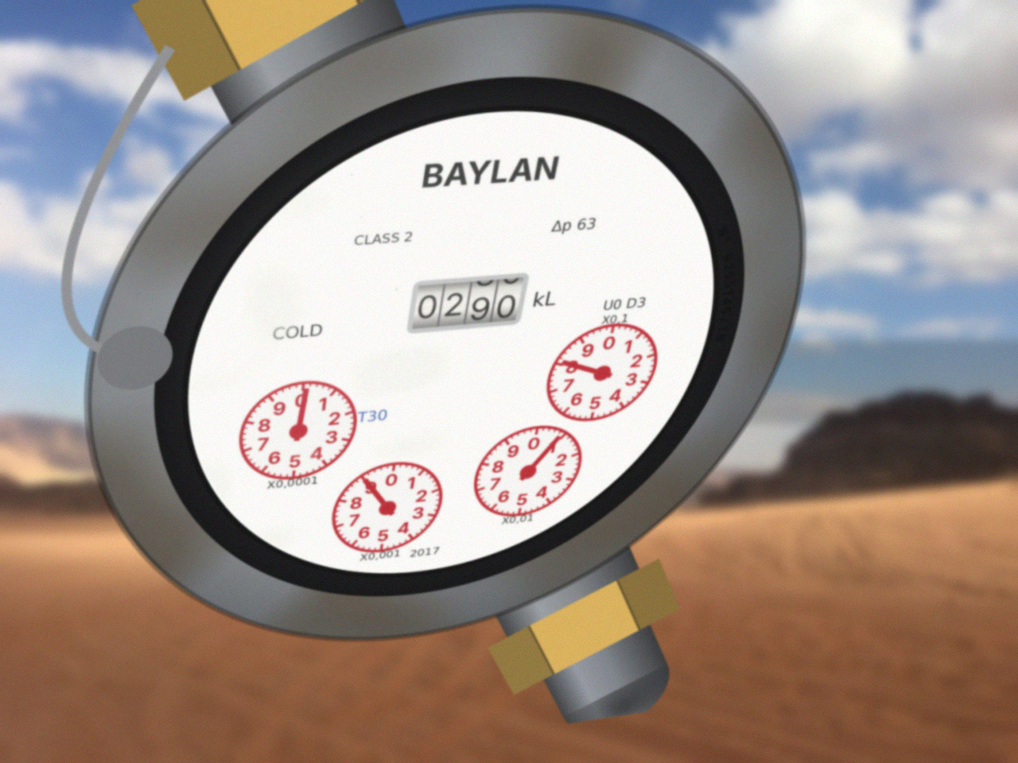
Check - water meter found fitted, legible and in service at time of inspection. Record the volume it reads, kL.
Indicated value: 289.8090 kL
